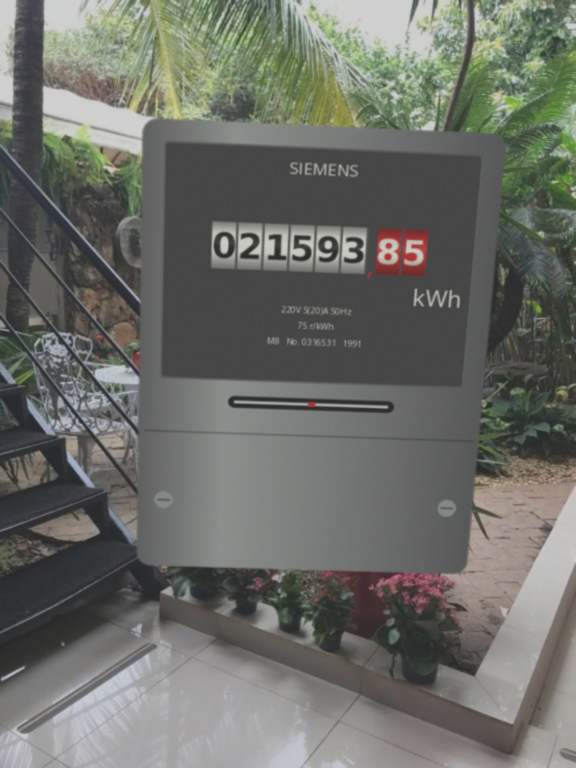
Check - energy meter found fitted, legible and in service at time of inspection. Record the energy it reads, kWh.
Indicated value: 21593.85 kWh
